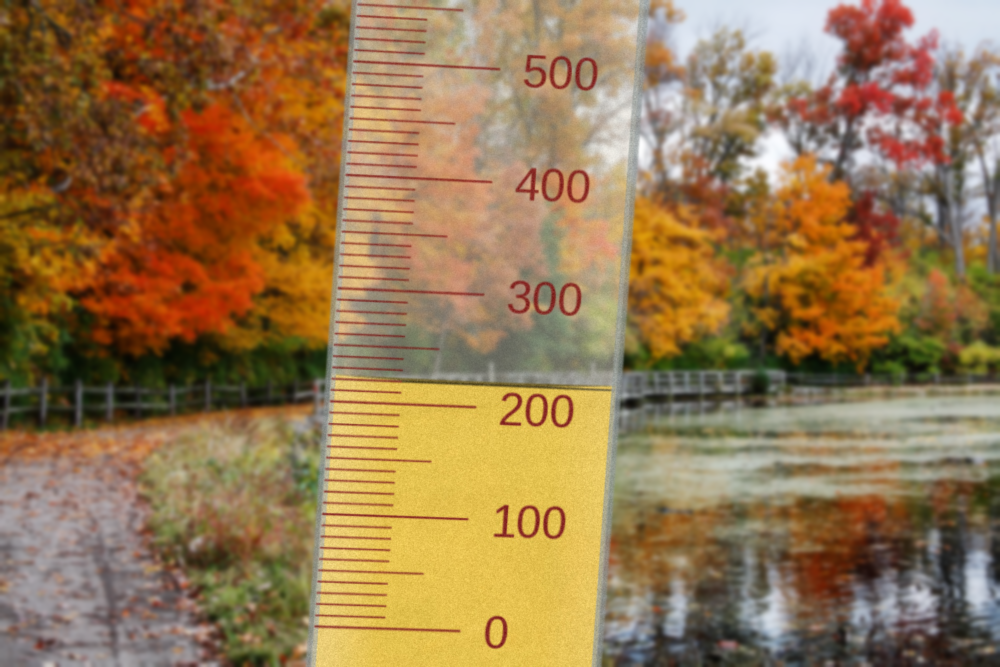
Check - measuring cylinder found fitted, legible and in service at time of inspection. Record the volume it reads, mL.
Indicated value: 220 mL
